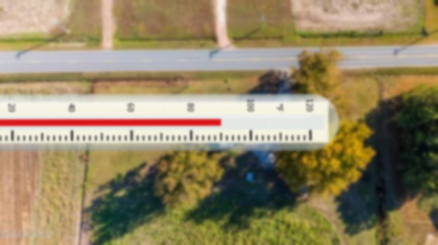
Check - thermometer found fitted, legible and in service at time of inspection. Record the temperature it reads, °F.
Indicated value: 90 °F
